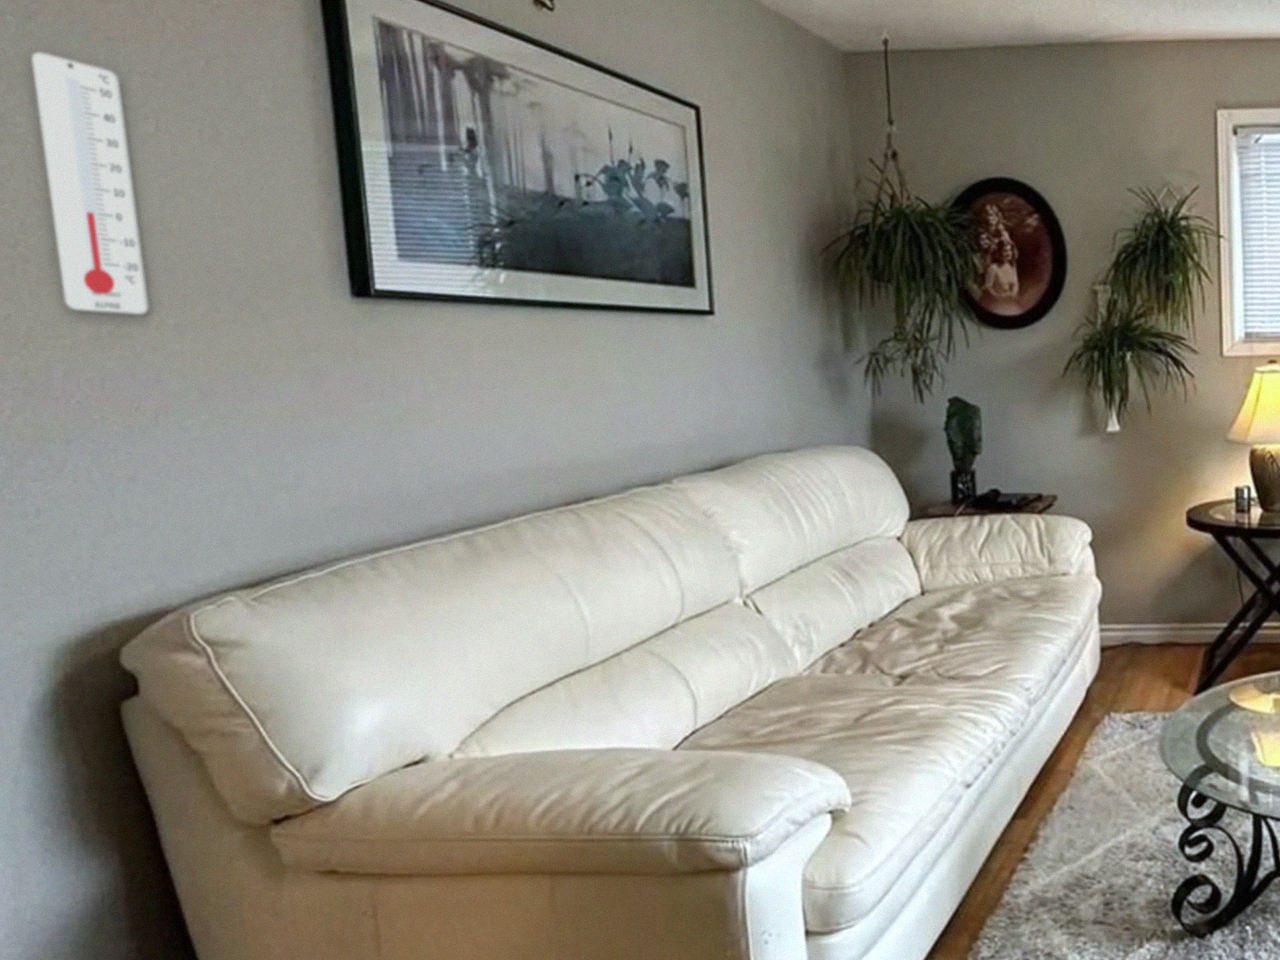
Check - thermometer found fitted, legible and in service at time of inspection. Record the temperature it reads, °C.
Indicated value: 0 °C
